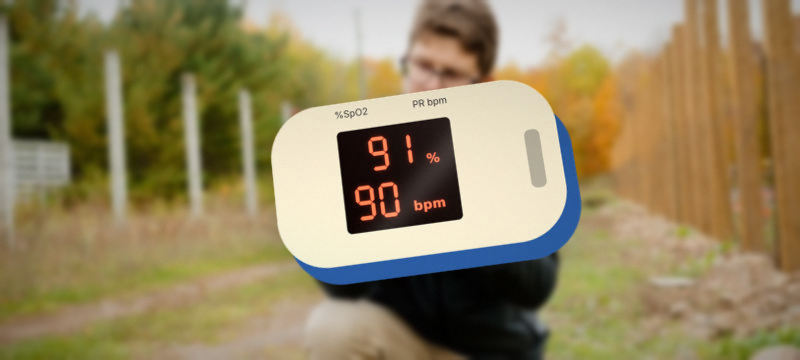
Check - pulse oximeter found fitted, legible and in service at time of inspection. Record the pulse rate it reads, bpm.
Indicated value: 90 bpm
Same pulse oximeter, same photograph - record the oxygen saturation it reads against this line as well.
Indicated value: 91 %
